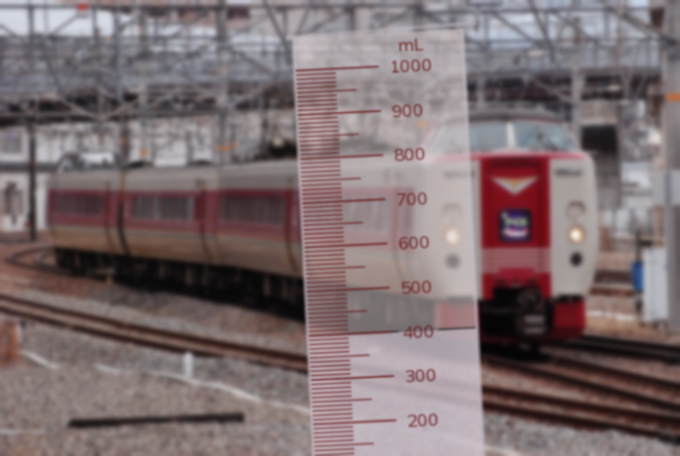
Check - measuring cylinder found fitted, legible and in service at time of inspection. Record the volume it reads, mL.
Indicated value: 400 mL
